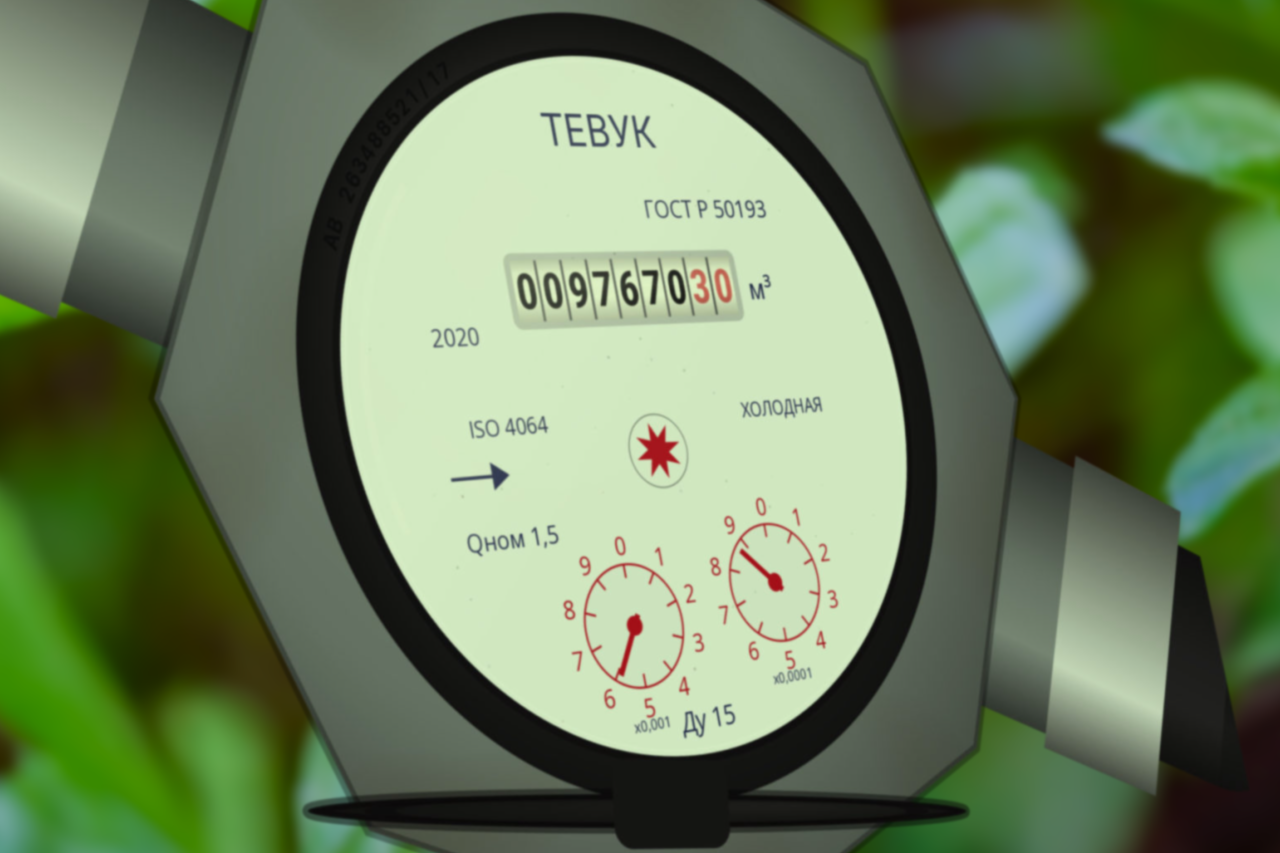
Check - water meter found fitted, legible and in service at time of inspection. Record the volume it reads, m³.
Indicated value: 97670.3058 m³
